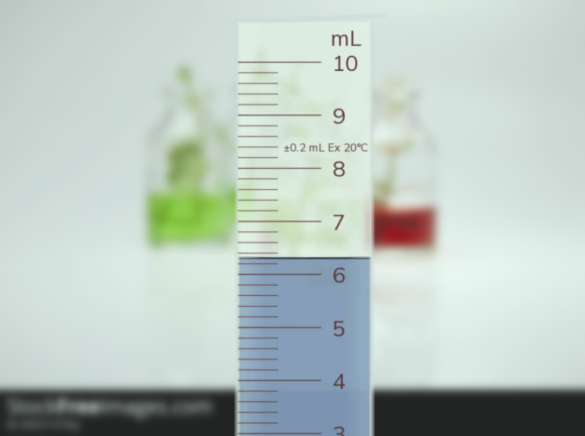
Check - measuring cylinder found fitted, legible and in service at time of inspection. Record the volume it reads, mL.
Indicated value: 6.3 mL
